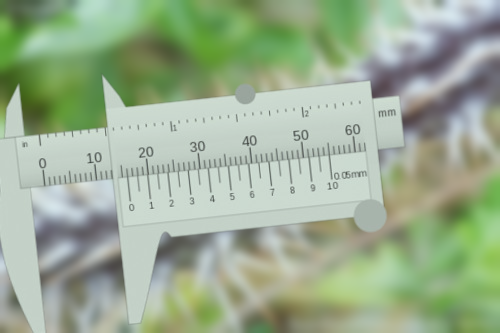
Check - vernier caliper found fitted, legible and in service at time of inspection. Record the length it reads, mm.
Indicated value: 16.0 mm
